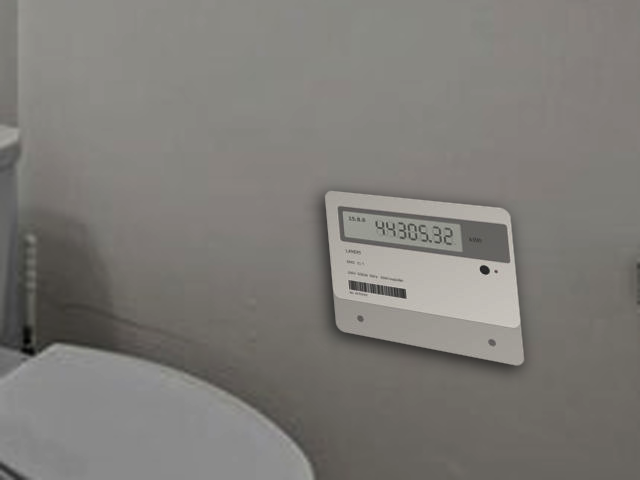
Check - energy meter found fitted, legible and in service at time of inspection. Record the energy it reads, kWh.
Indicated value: 44305.32 kWh
